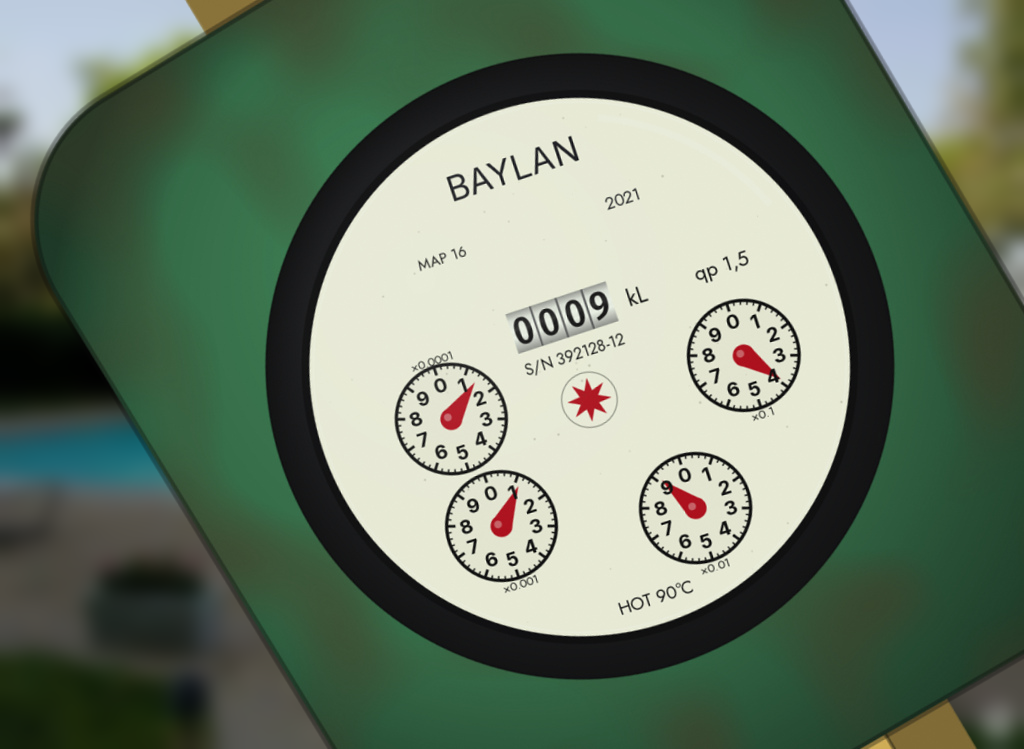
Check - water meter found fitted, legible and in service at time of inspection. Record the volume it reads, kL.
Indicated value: 9.3911 kL
